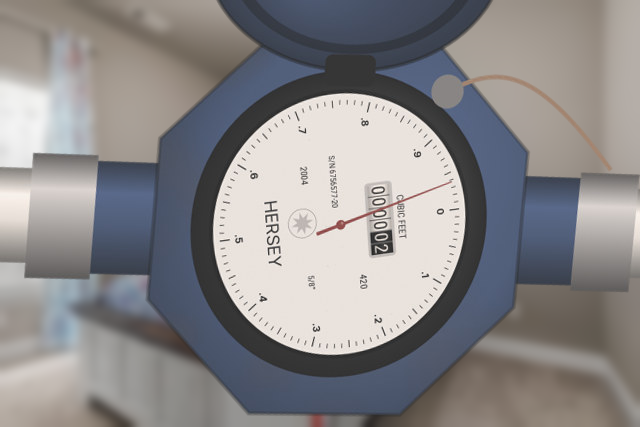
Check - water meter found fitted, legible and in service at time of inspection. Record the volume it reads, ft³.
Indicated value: 1.96 ft³
